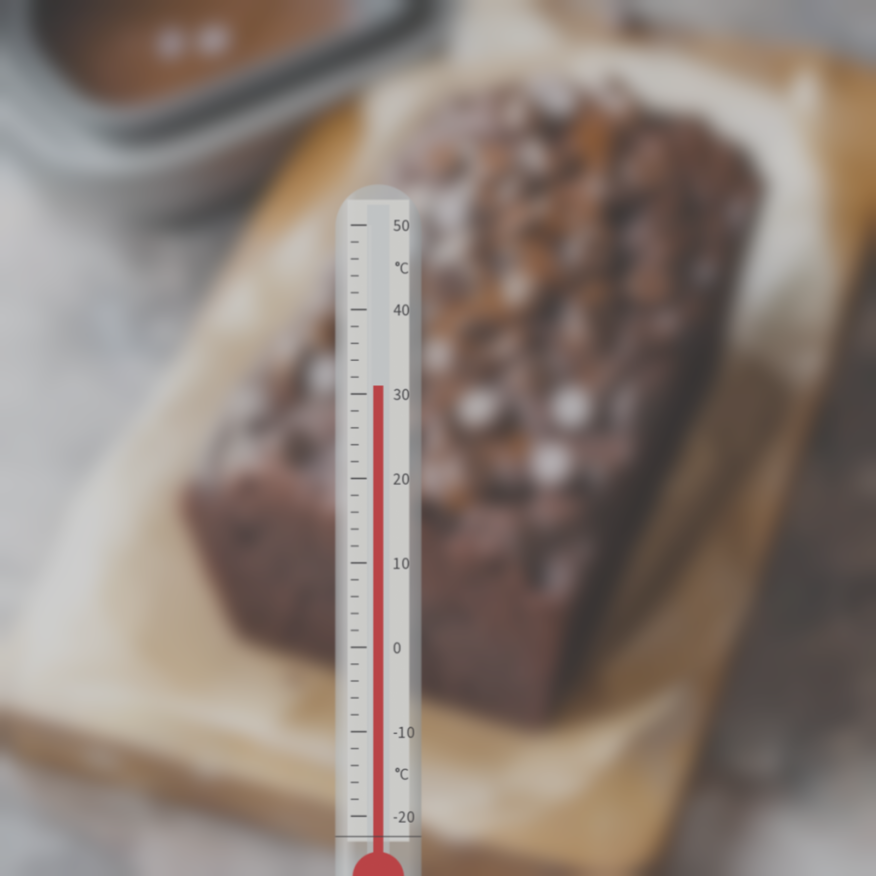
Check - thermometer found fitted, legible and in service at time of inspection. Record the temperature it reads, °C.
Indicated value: 31 °C
